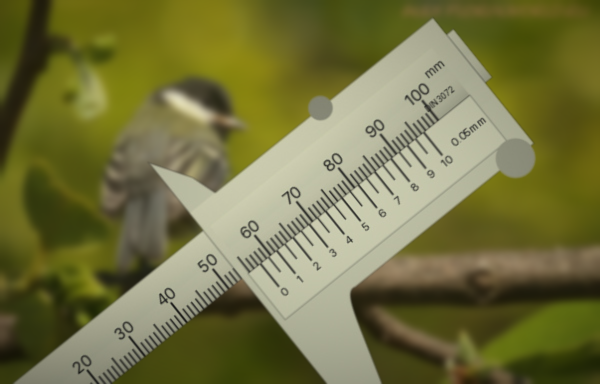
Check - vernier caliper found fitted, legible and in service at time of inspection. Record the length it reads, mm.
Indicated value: 57.5 mm
